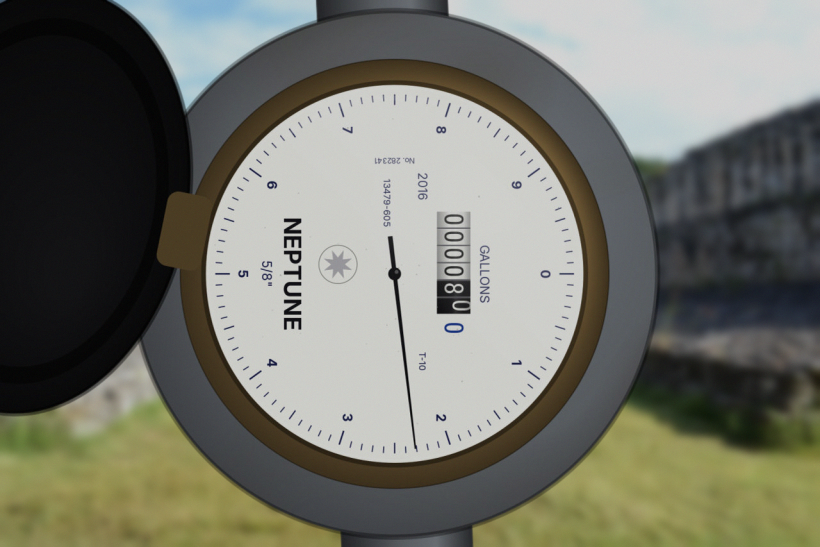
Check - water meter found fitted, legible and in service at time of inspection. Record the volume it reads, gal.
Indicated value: 802.3 gal
